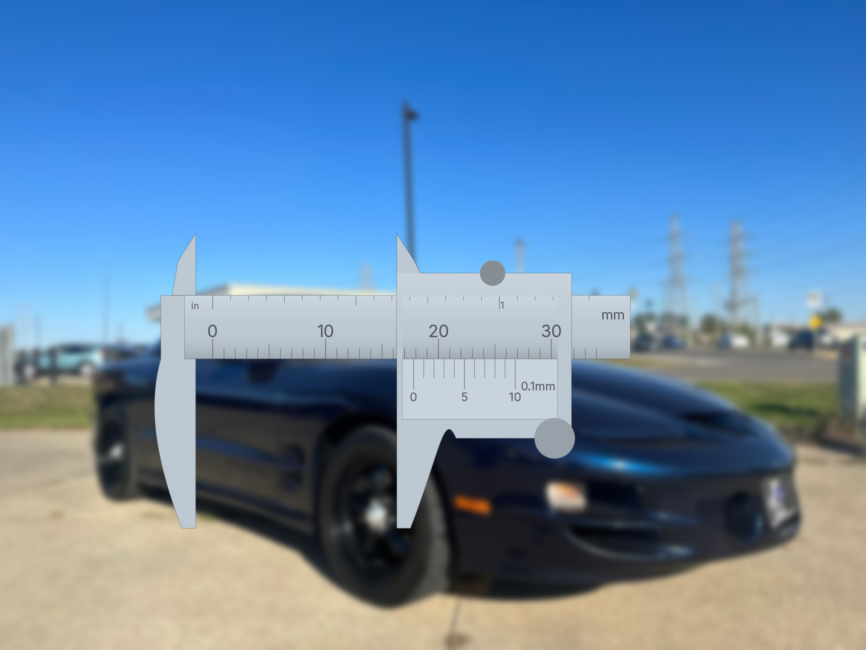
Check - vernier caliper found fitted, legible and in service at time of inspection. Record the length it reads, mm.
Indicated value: 17.8 mm
